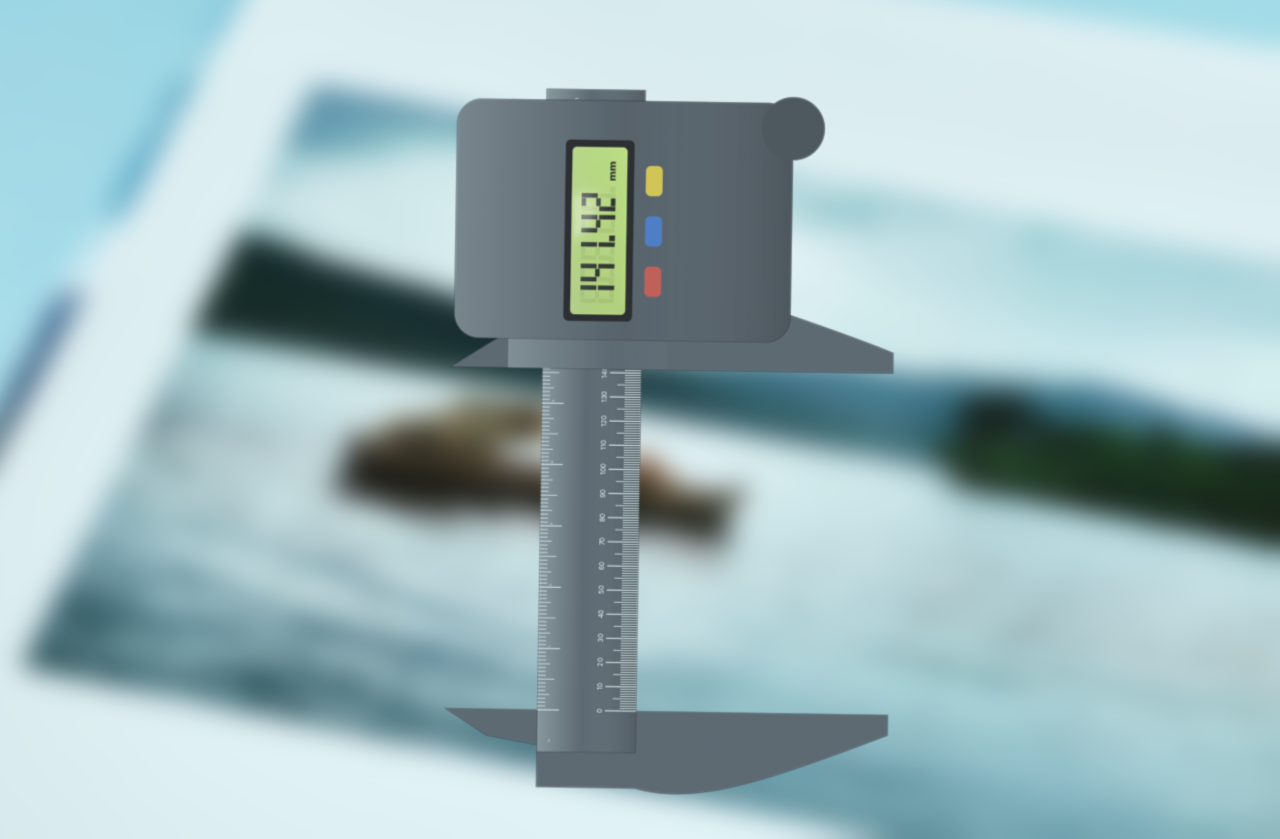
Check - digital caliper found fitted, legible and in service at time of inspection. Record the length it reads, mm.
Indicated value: 141.42 mm
